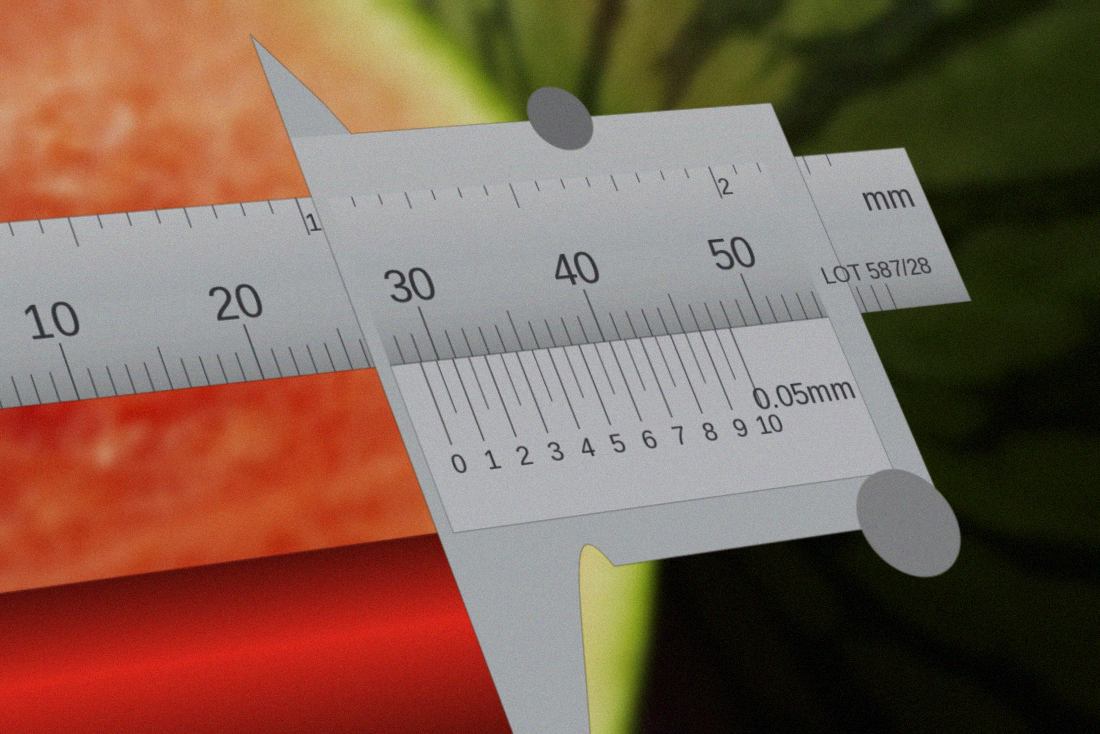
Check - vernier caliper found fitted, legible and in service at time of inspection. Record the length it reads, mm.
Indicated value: 28.9 mm
